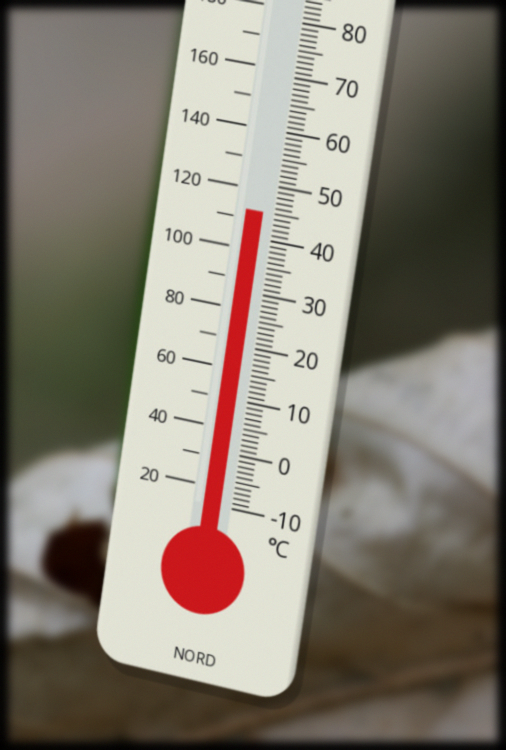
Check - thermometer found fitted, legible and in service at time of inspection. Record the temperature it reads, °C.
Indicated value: 45 °C
